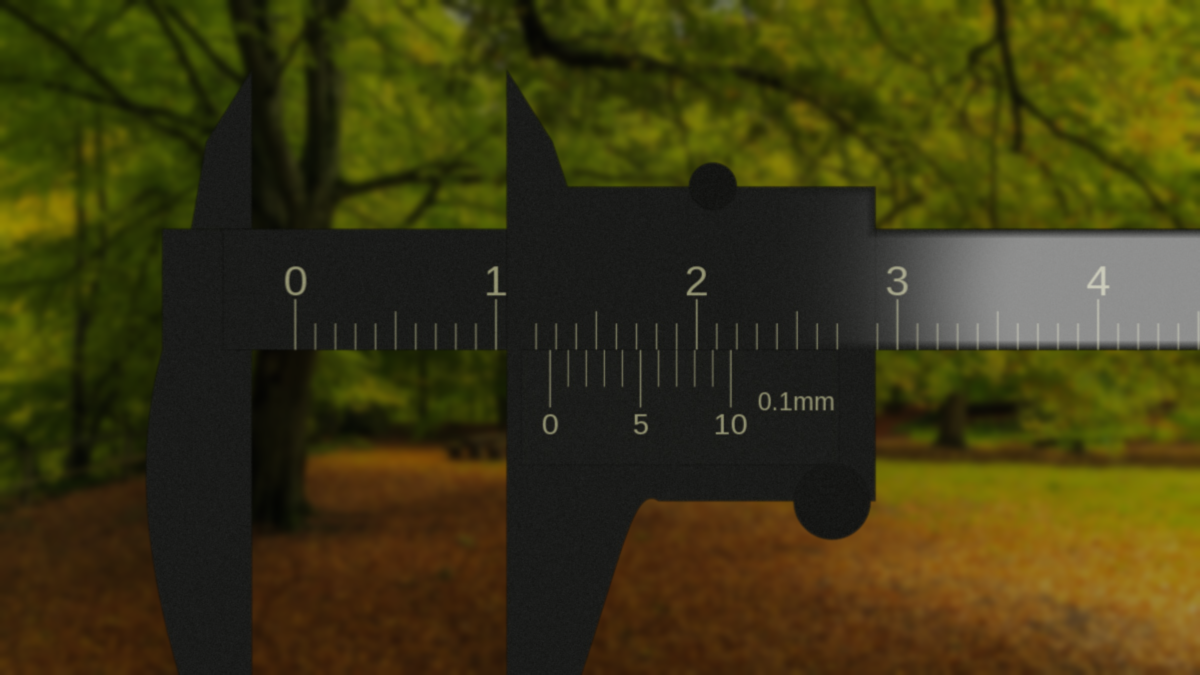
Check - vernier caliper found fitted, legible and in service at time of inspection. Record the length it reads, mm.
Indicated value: 12.7 mm
